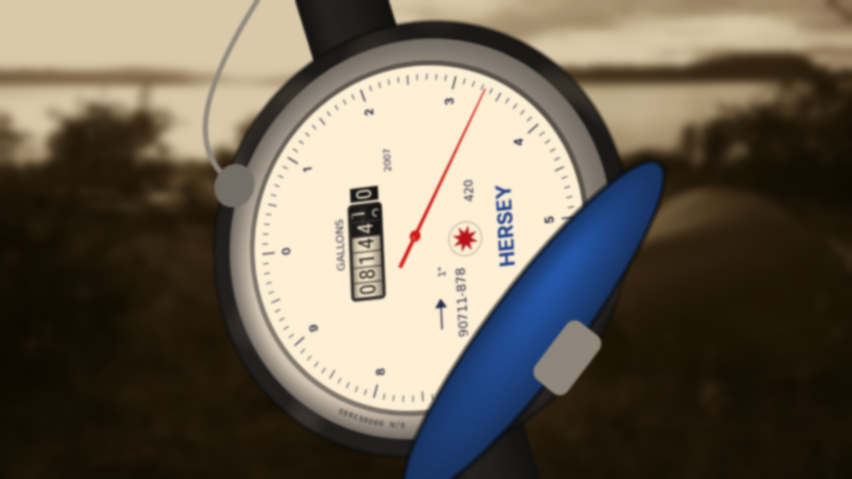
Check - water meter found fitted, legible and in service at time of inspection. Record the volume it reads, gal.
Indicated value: 814413.3 gal
